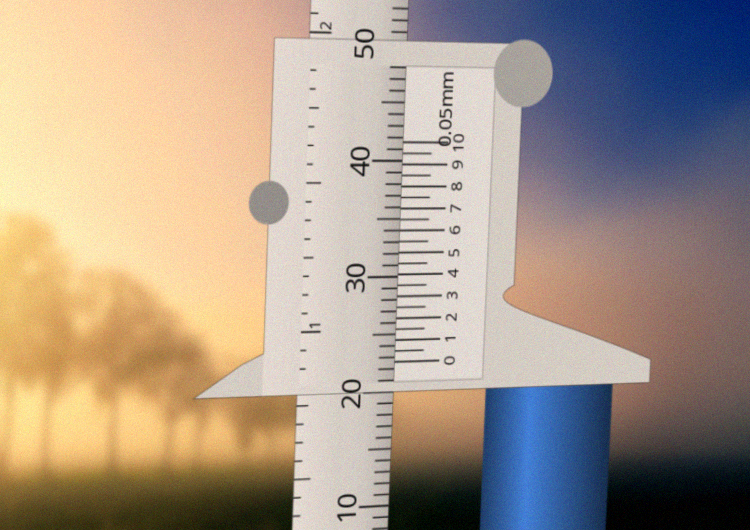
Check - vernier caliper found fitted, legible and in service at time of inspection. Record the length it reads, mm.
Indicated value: 22.6 mm
